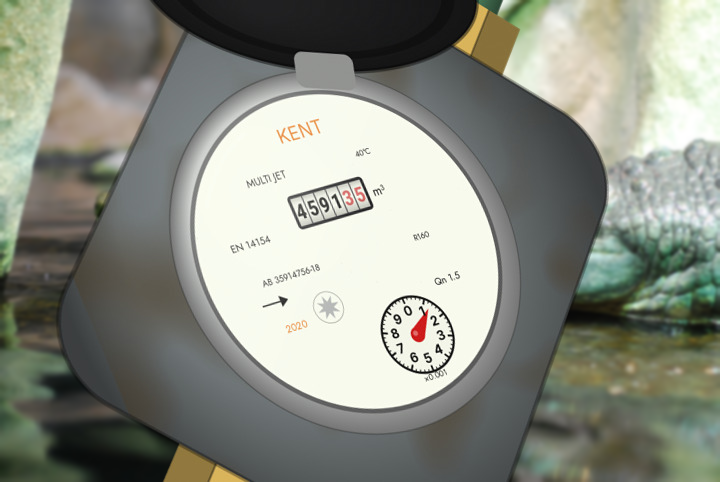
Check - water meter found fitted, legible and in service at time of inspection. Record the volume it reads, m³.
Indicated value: 4591.351 m³
